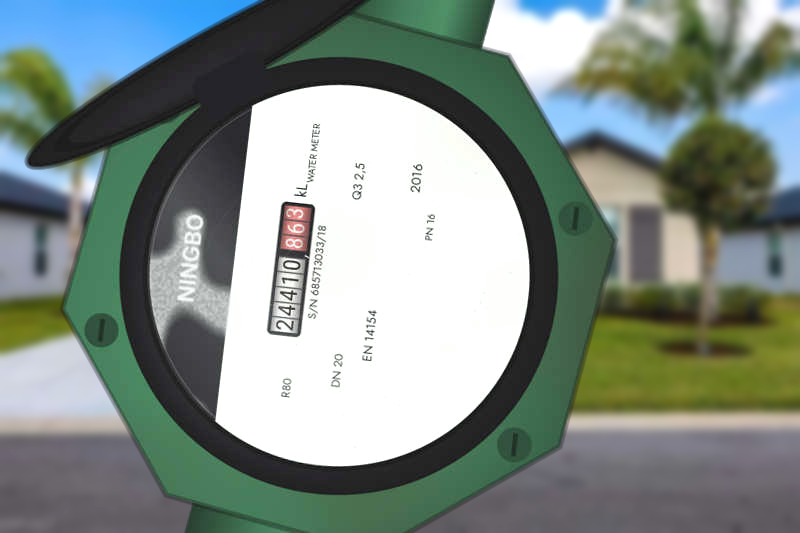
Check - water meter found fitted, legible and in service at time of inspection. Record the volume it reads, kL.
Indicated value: 24410.863 kL
